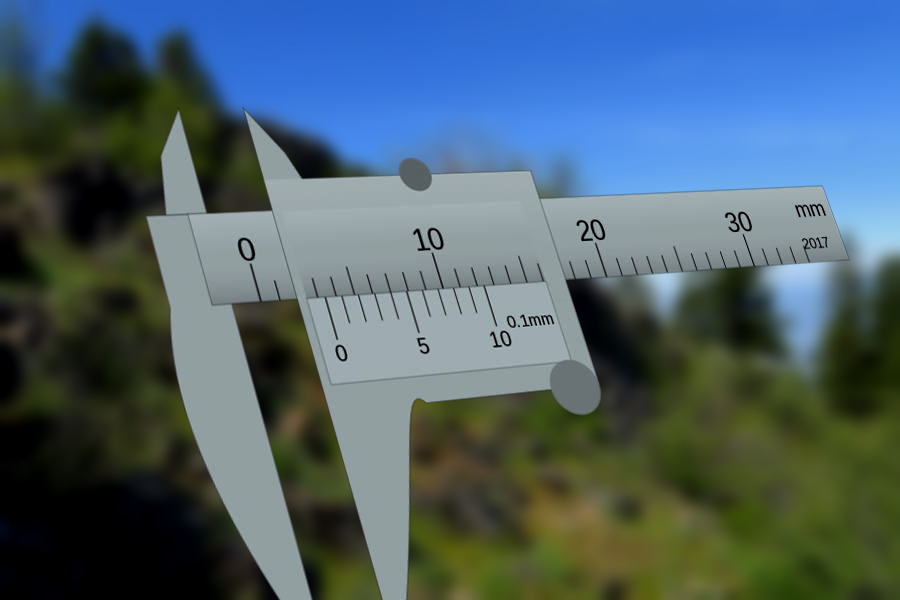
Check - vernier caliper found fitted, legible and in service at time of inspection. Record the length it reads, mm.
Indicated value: 3.4 mm
